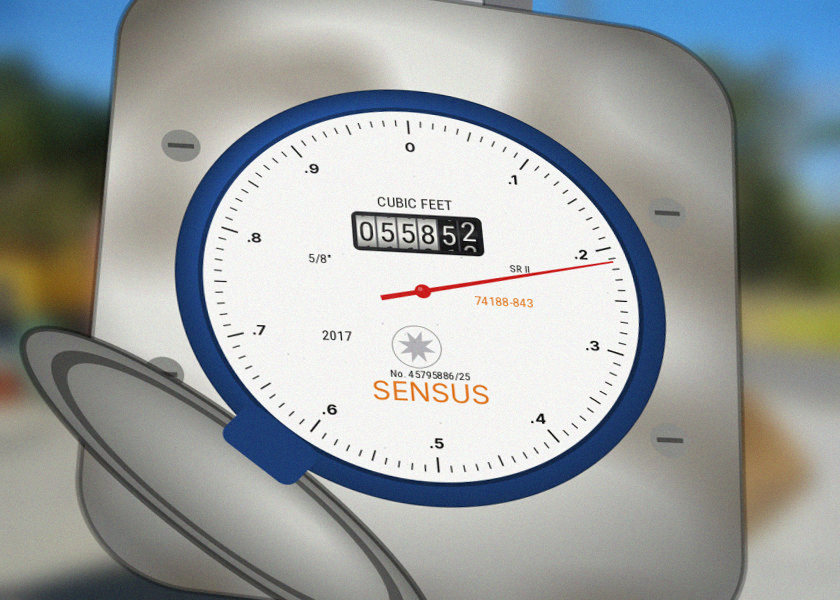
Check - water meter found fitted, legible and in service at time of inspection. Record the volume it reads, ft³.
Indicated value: 55852.21 ft³
